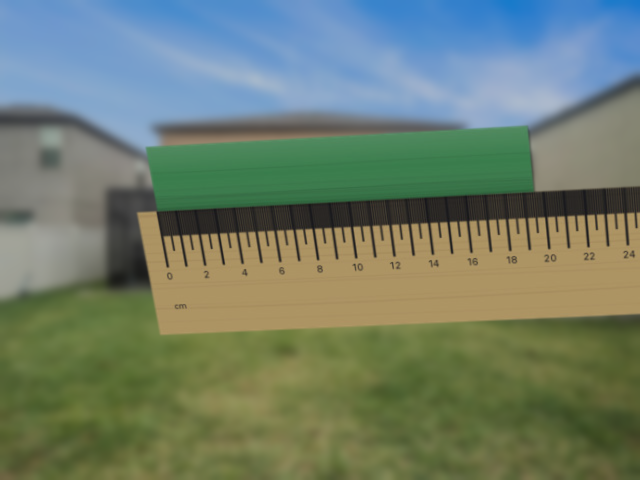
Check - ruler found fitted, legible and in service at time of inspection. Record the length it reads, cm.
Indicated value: 19.5 cm
